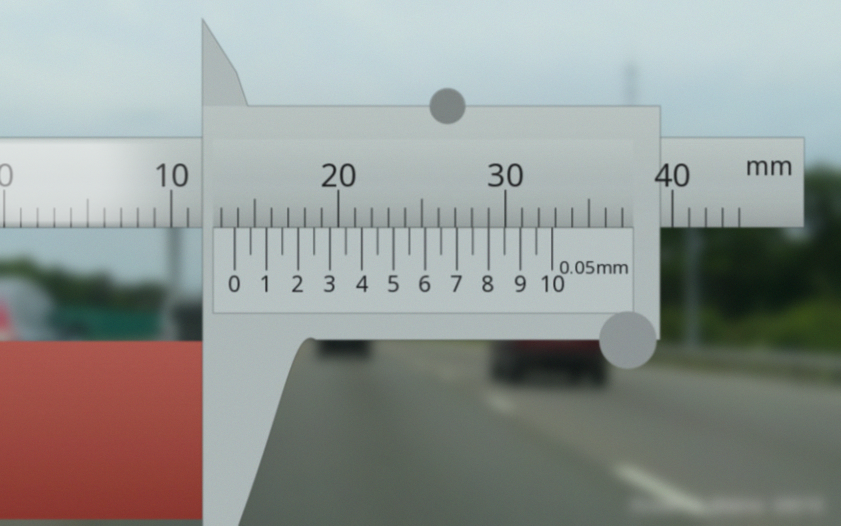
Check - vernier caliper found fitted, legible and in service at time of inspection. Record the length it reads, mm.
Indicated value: 13.8 mm
